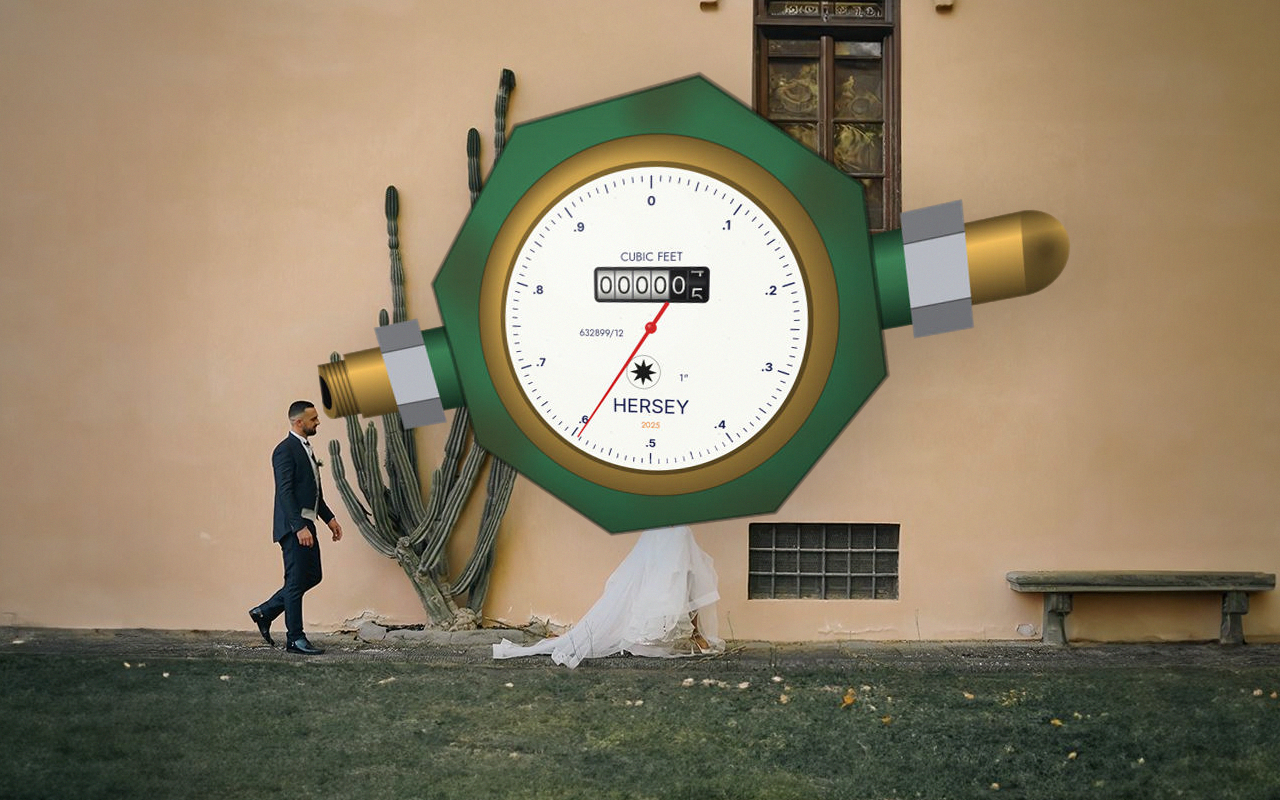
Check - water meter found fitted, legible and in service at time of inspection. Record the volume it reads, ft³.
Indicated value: 4.59 ft³
